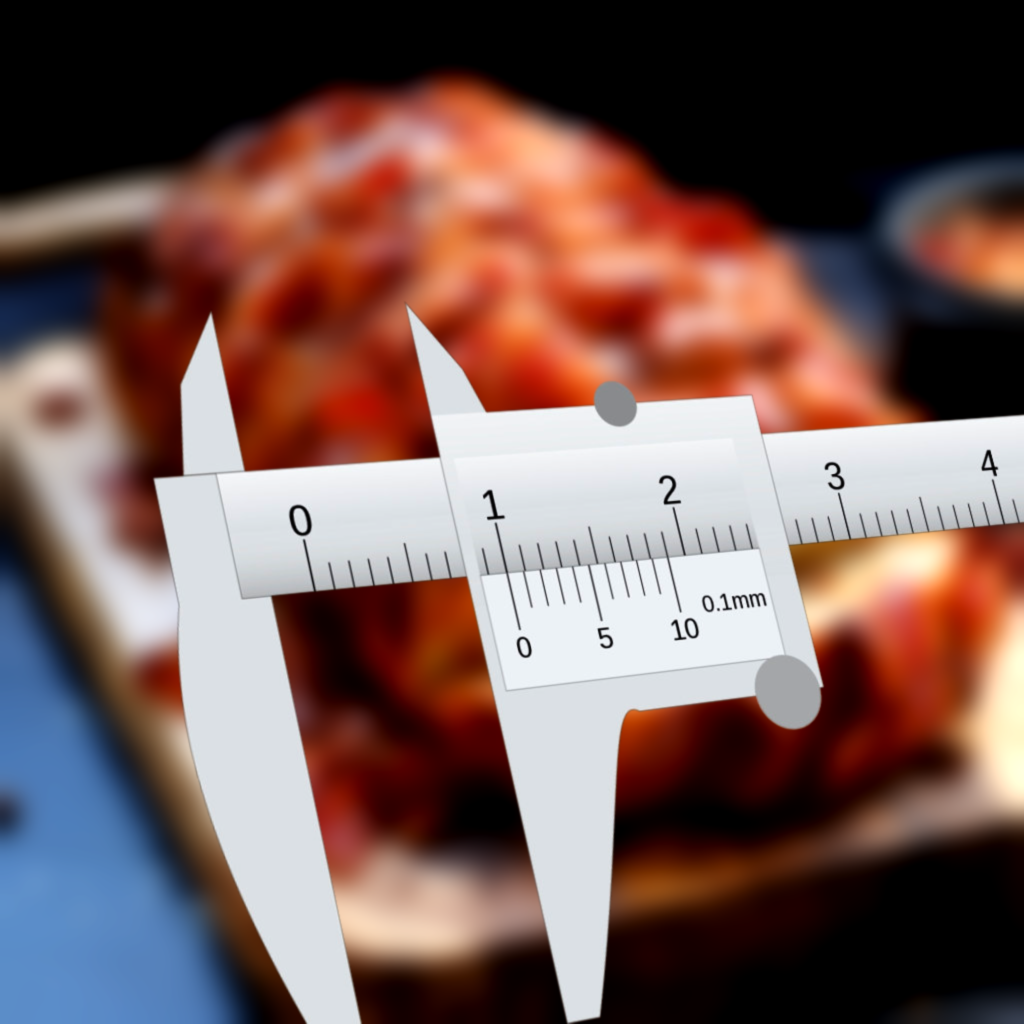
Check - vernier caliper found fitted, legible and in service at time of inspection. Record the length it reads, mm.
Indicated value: 10.0 mm
